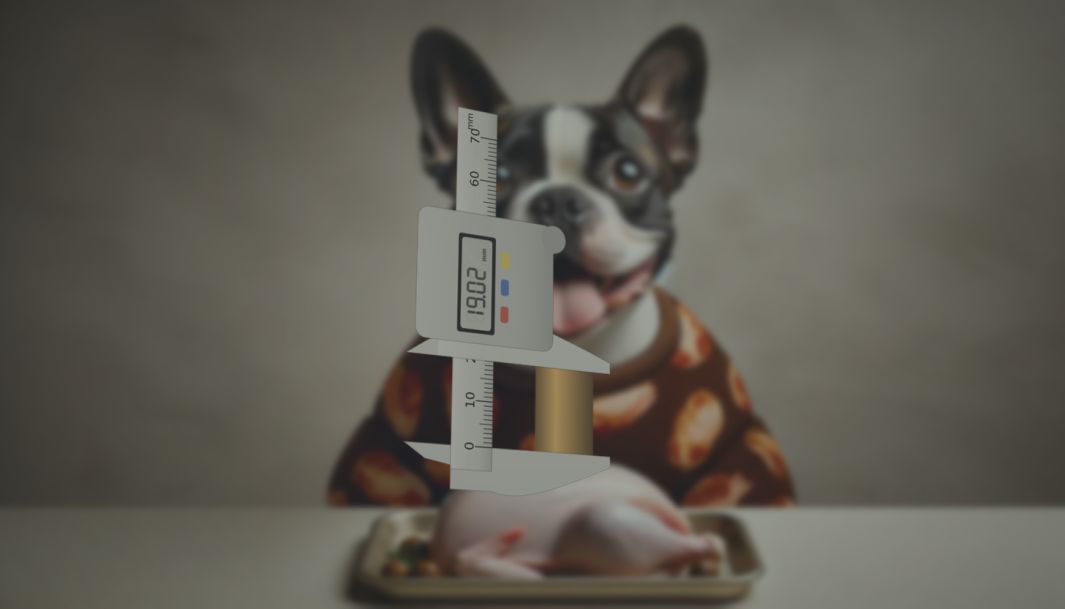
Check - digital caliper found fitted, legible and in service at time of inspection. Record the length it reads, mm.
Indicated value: 19.02 mm
